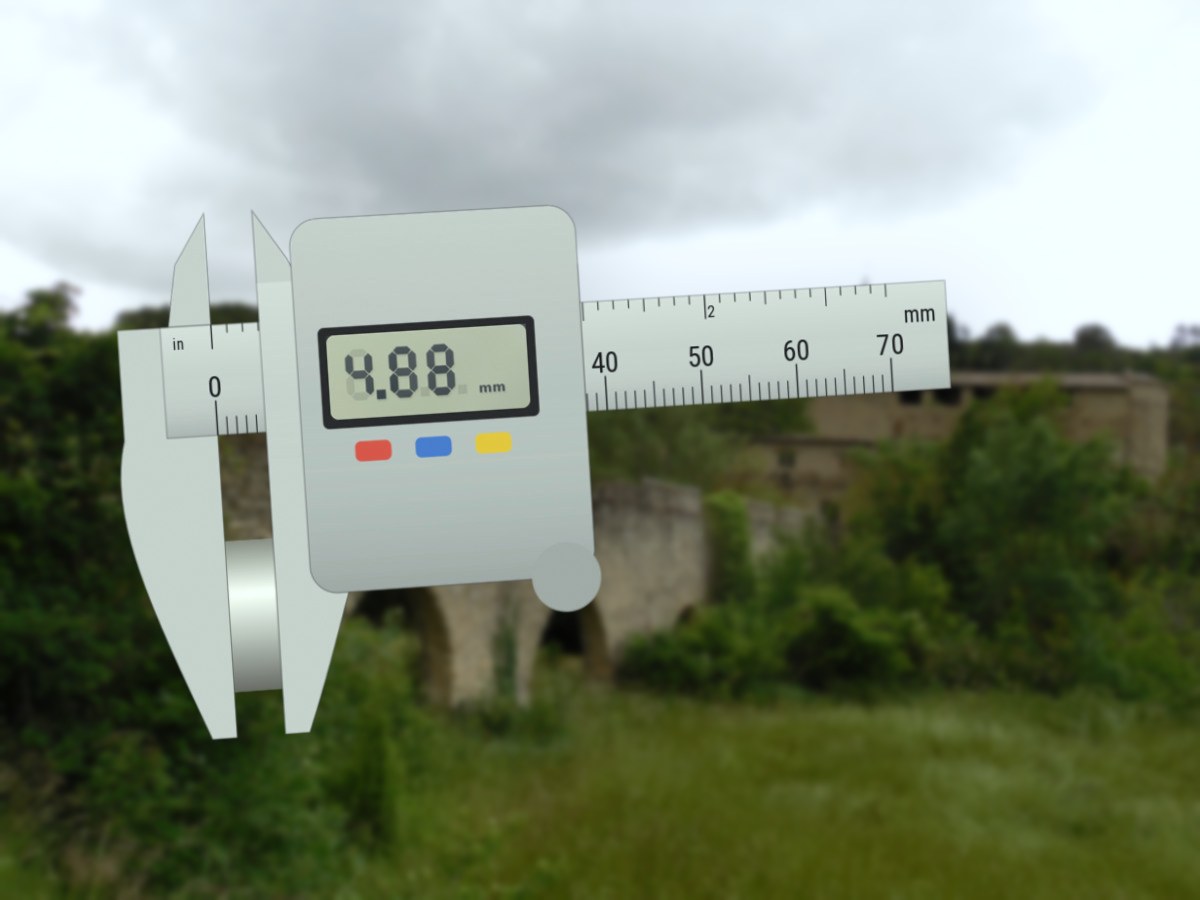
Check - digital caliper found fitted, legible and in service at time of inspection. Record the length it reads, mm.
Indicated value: 4.88 mm
